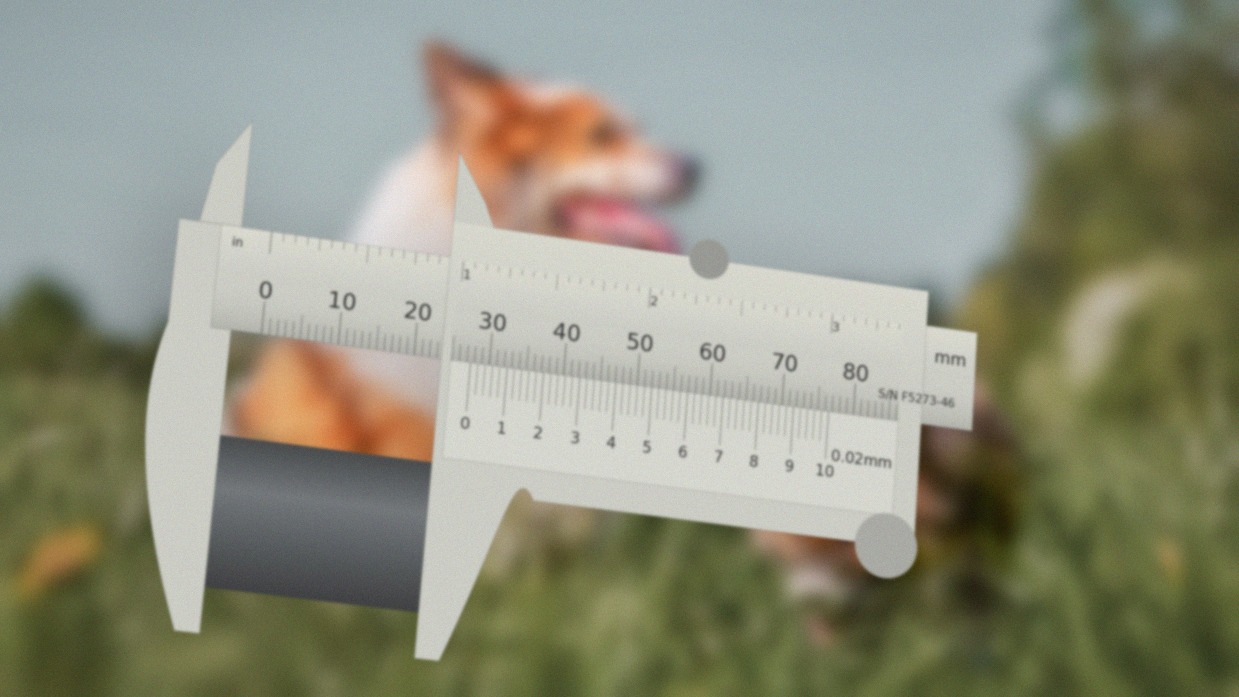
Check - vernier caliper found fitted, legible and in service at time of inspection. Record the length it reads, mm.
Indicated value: 27.5 mm
